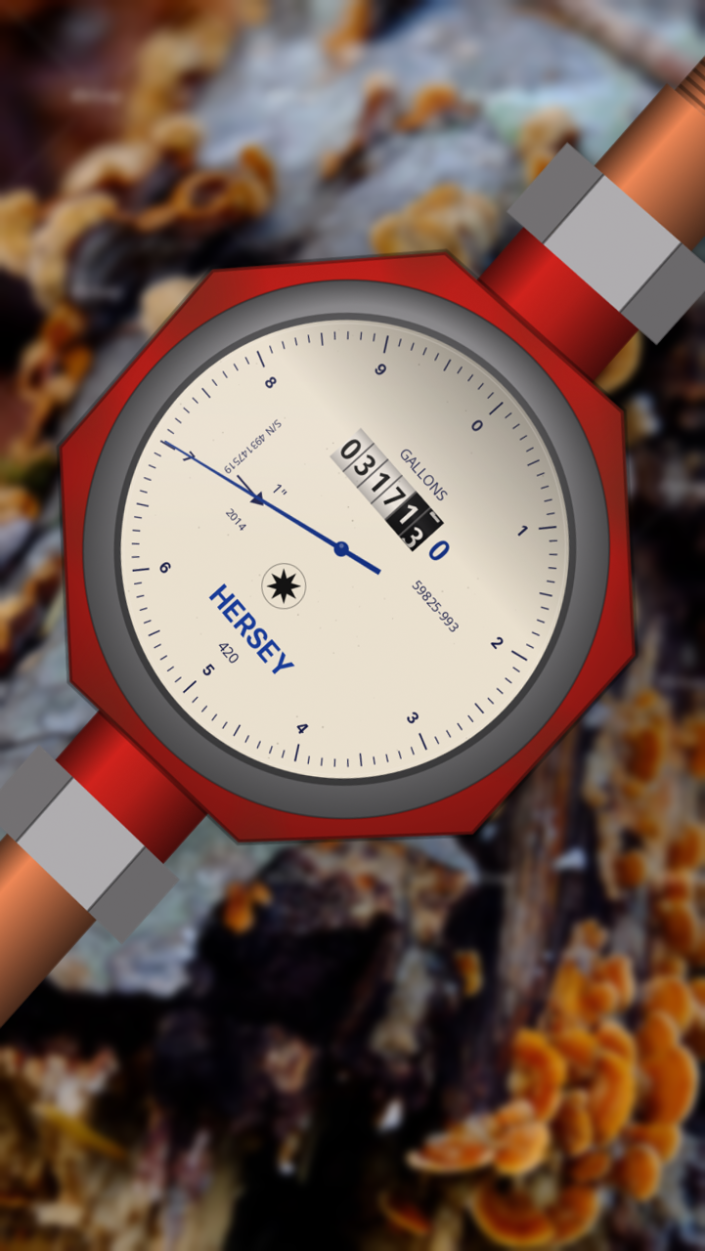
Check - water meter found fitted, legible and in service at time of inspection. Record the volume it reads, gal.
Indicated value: 317127.0 gal
